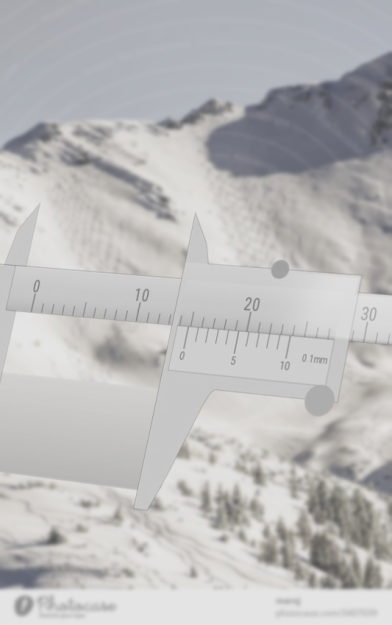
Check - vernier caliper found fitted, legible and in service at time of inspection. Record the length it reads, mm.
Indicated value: 14.8 mm
